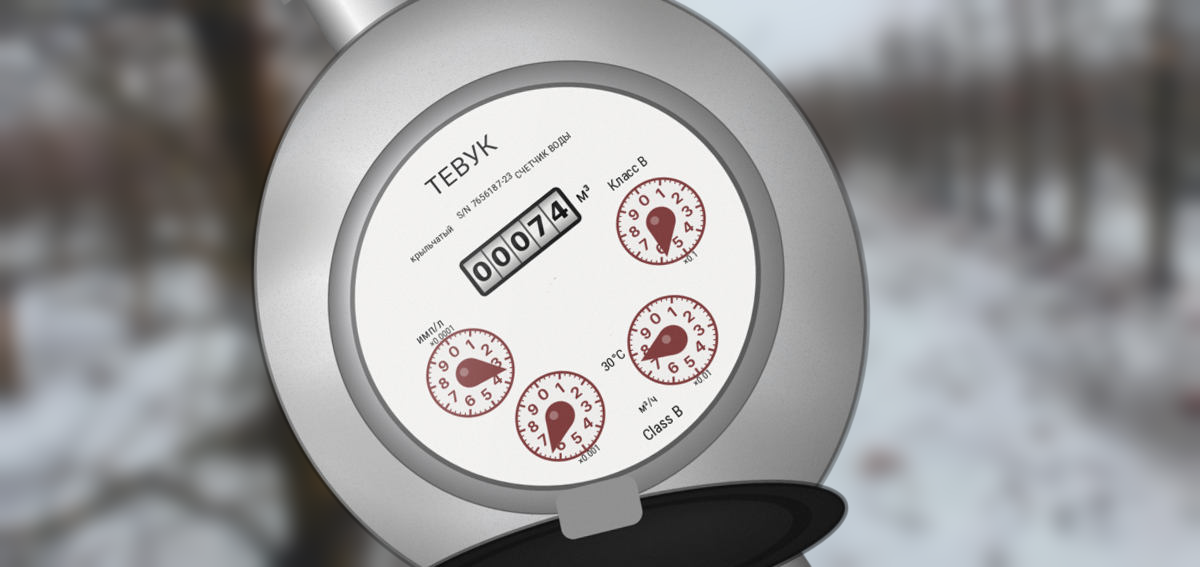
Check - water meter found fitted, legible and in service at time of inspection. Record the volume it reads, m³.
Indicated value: 74.5763 m³
